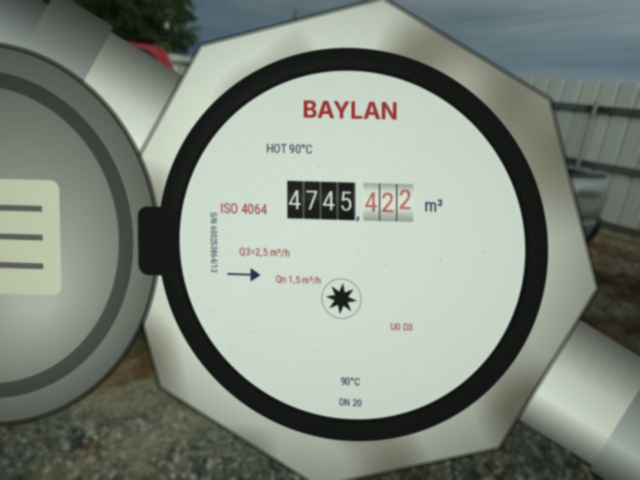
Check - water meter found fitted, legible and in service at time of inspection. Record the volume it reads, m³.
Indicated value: 4745.422 m³
